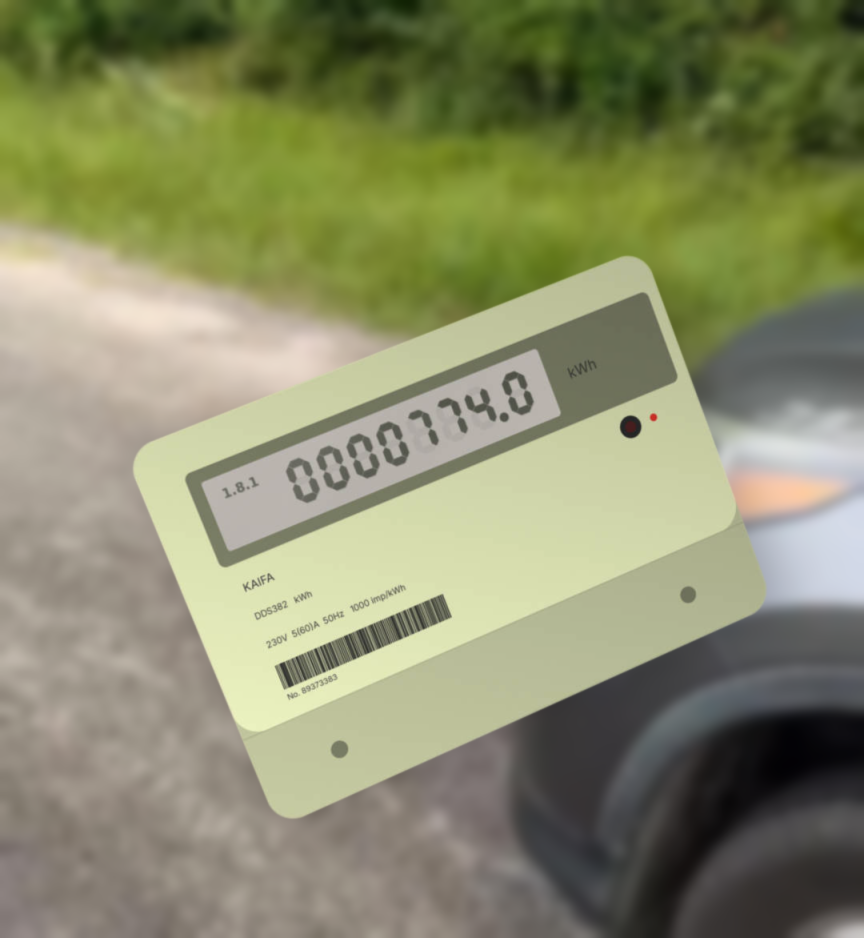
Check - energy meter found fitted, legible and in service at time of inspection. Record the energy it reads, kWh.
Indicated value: 774.0 kWh
